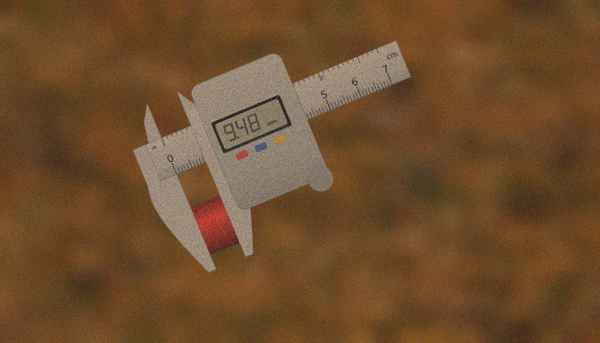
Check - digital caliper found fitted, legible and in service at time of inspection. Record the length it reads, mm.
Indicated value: 9.48 mm
